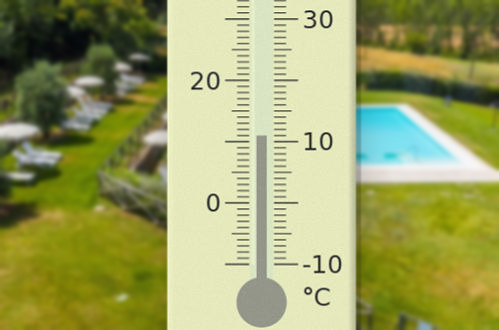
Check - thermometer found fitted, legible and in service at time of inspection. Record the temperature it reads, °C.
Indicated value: 11 °C
